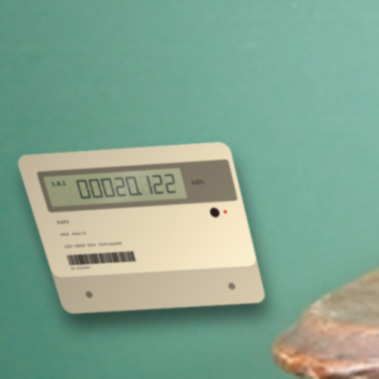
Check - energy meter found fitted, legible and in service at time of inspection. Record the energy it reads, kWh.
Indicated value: 20.122 kWh
